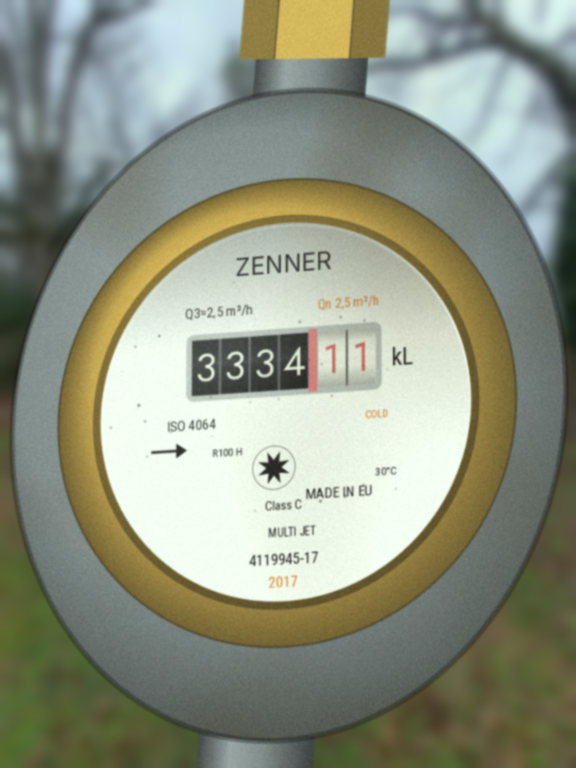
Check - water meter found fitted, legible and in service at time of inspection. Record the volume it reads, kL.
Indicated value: 3334.11 kL
